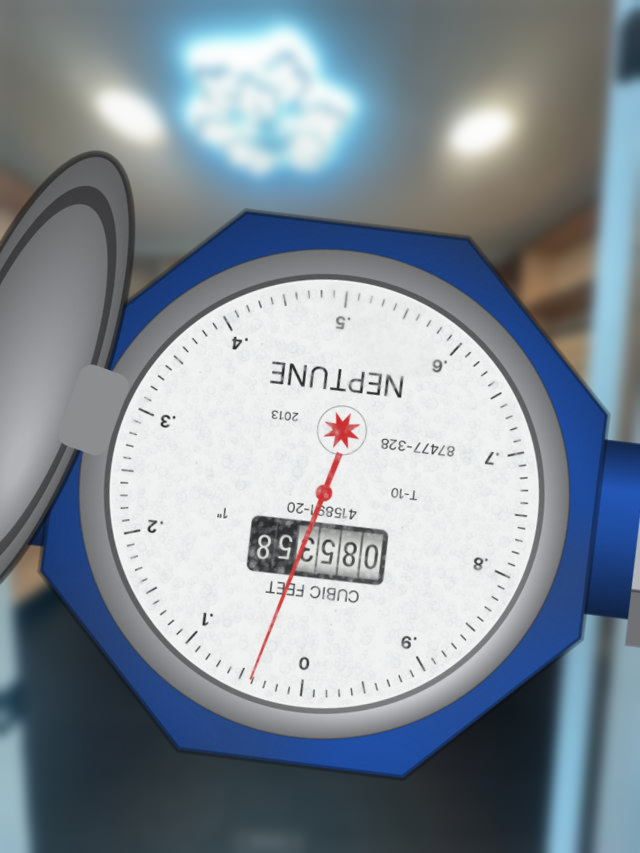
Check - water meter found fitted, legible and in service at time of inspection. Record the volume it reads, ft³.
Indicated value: 85358.04 ft³
